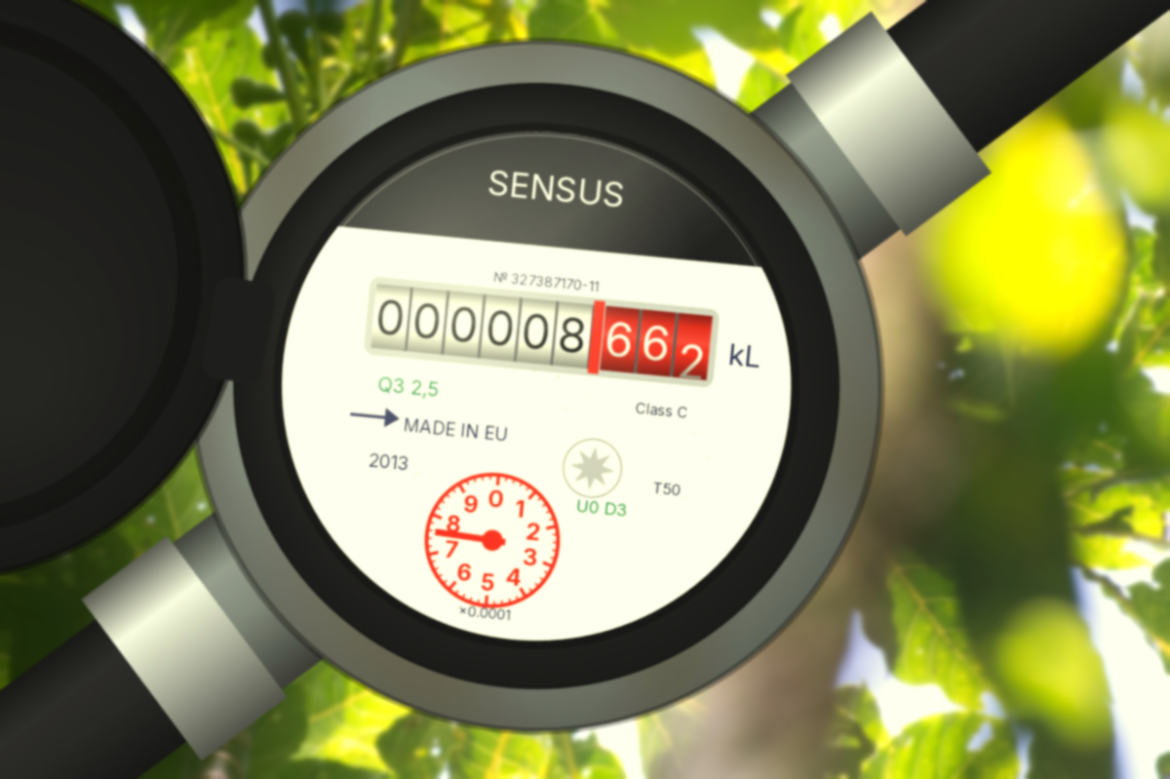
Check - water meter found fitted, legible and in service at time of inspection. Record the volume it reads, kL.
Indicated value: 8.6617 kL
